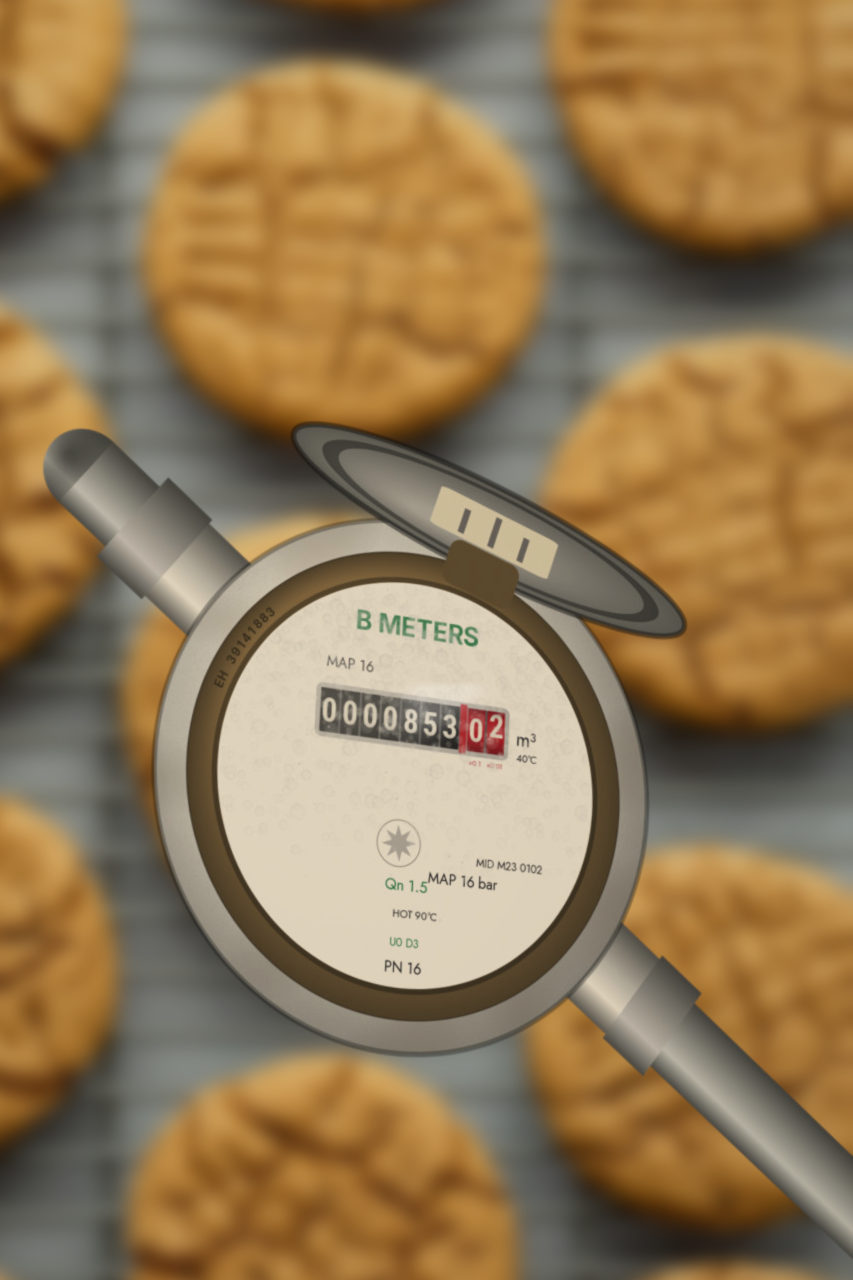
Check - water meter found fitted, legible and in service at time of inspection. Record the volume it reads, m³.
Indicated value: 853.02 m³
